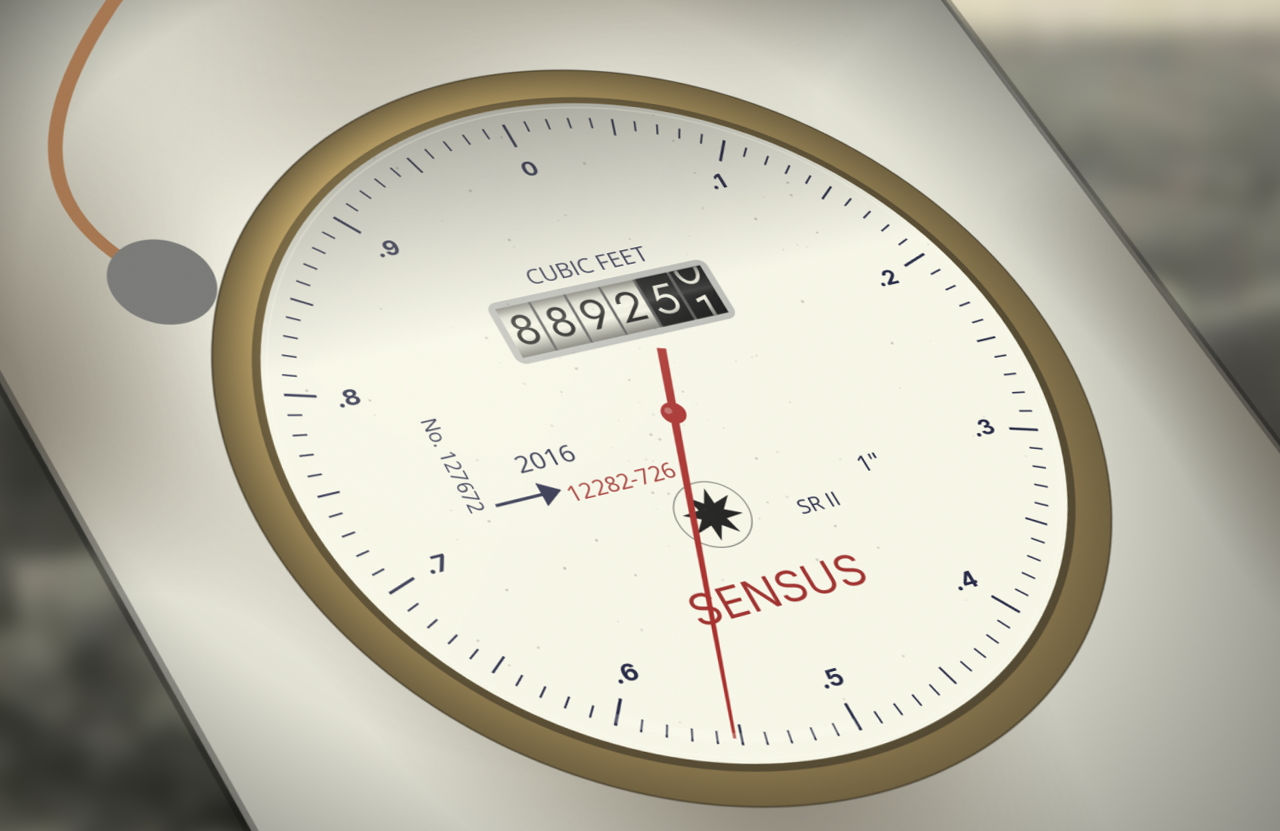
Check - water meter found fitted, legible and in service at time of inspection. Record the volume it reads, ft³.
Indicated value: 889250.55 ft³
